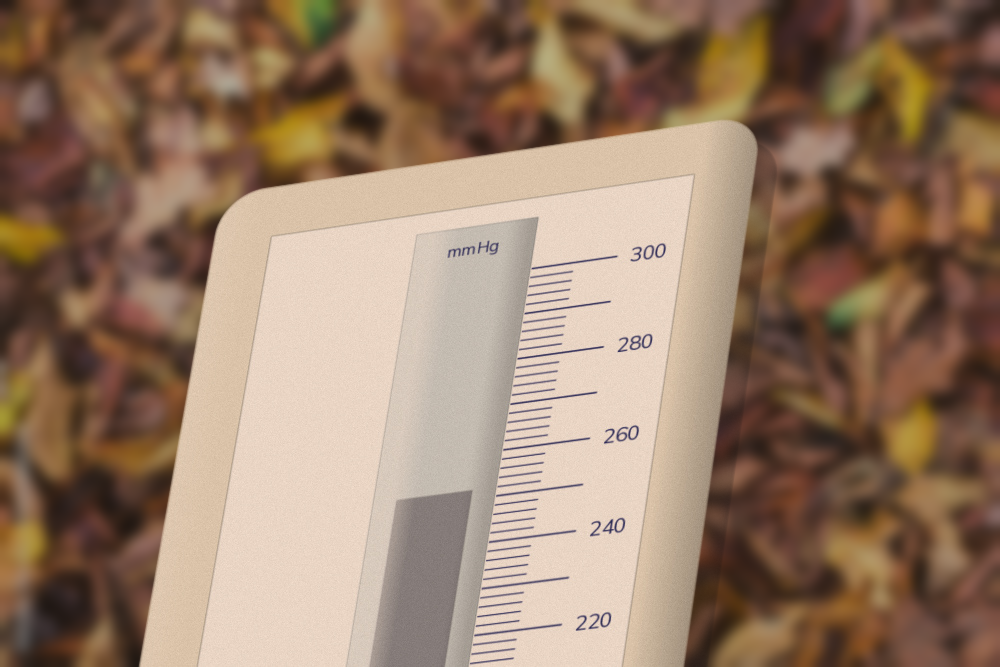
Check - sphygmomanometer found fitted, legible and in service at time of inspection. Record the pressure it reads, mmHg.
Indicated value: 252 mmHg
